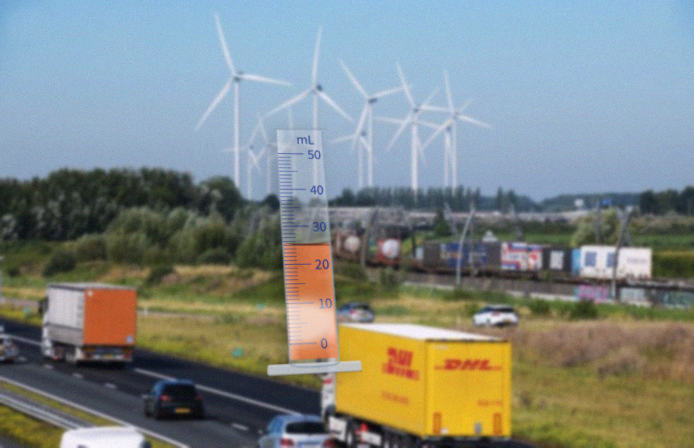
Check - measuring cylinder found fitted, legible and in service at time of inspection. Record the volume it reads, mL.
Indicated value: 25 mL
